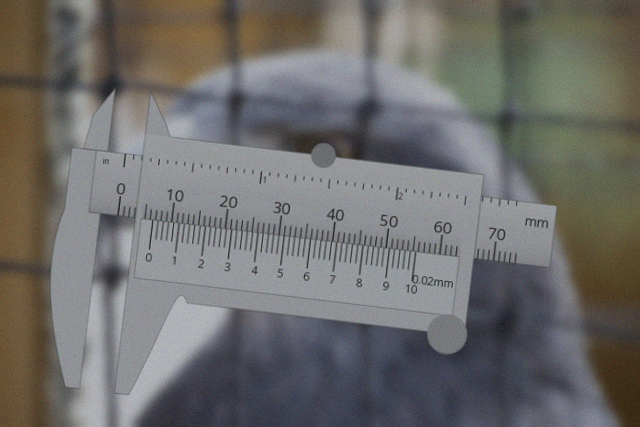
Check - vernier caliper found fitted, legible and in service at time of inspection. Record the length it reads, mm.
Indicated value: 6.5 mm
